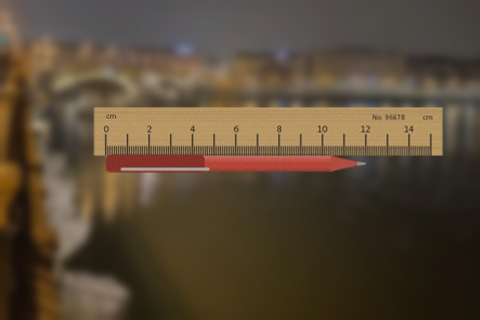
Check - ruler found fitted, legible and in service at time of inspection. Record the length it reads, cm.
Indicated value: 12 cm
